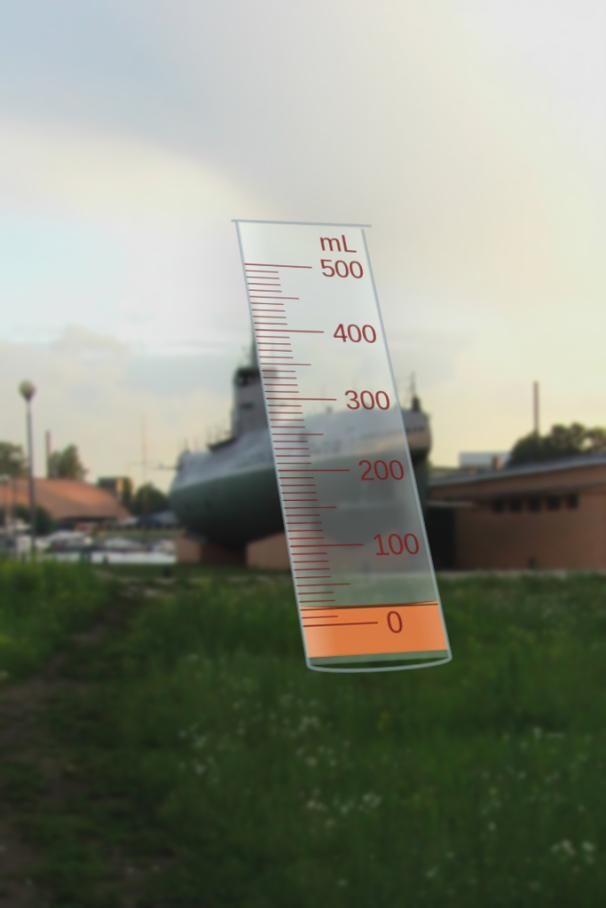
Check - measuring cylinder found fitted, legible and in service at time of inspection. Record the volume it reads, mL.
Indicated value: 20 mL
